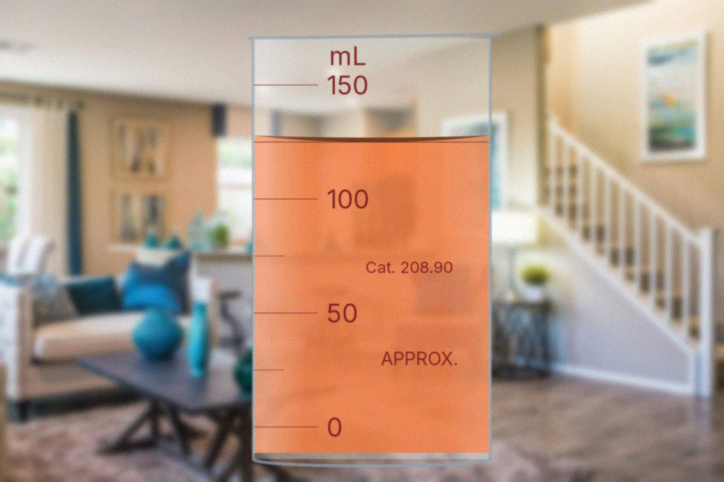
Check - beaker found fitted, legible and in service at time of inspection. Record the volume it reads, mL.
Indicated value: 125 mL
